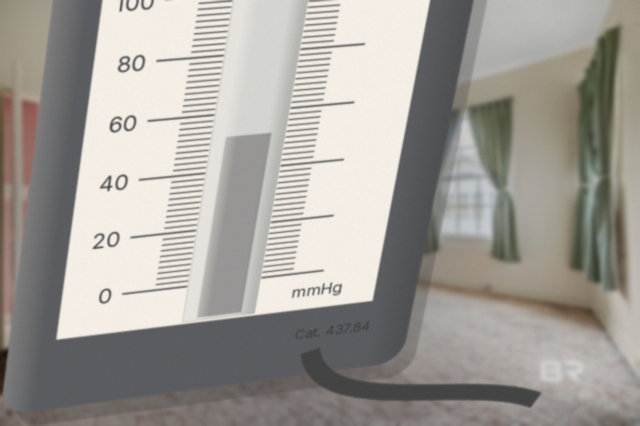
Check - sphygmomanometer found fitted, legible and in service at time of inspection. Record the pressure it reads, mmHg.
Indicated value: 52 mmHg
